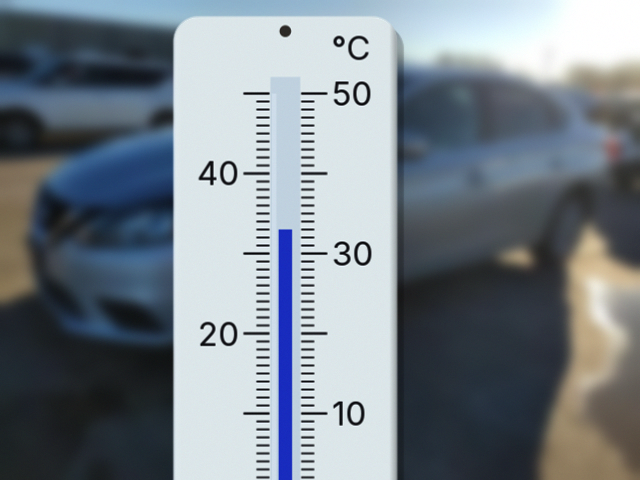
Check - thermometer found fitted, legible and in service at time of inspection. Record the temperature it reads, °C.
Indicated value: 33 °C
